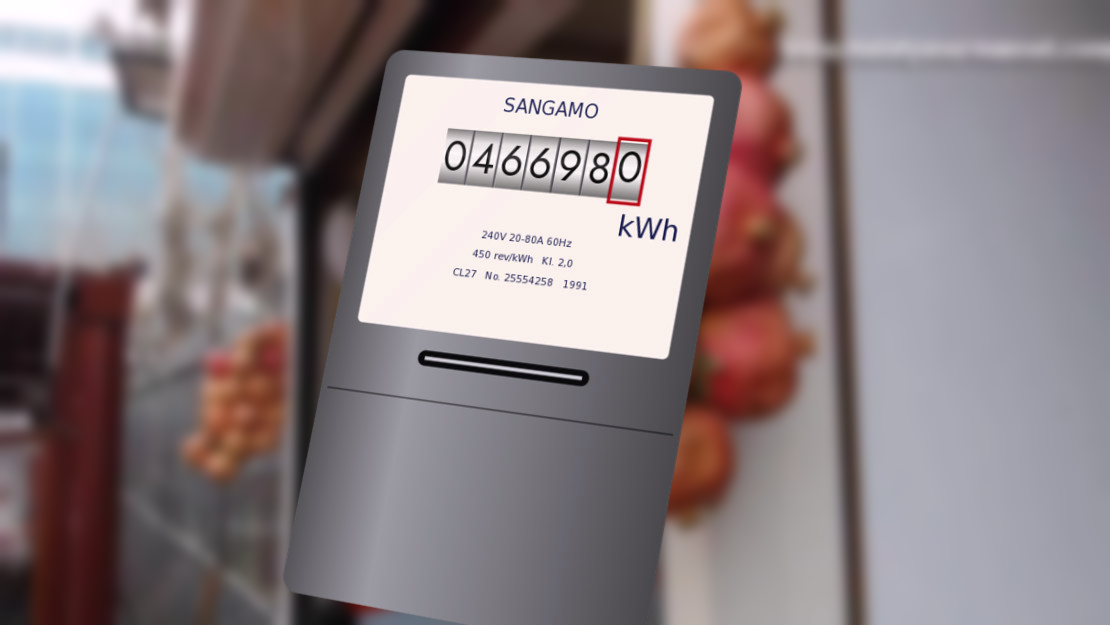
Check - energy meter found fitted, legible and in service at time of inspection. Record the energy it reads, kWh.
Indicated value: 46698.0 kWh
